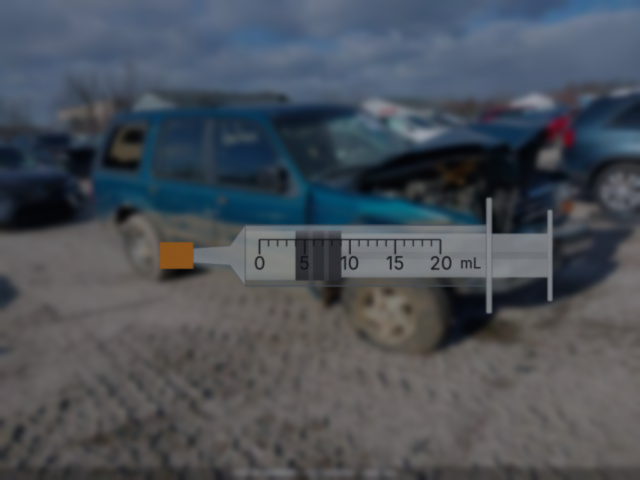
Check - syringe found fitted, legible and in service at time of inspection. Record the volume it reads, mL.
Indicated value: 4 mL
